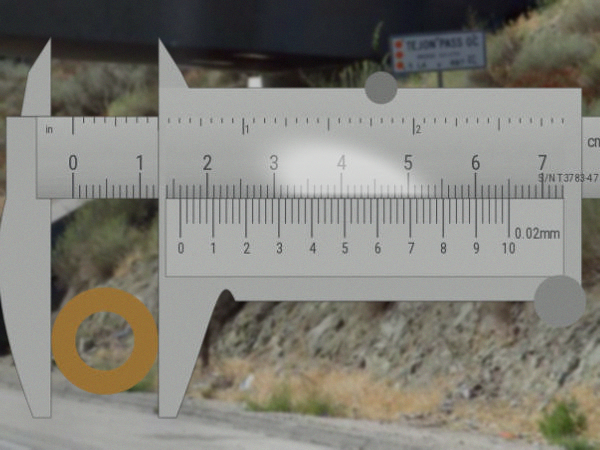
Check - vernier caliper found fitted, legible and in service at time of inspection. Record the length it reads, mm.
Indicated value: 16.0 mm
